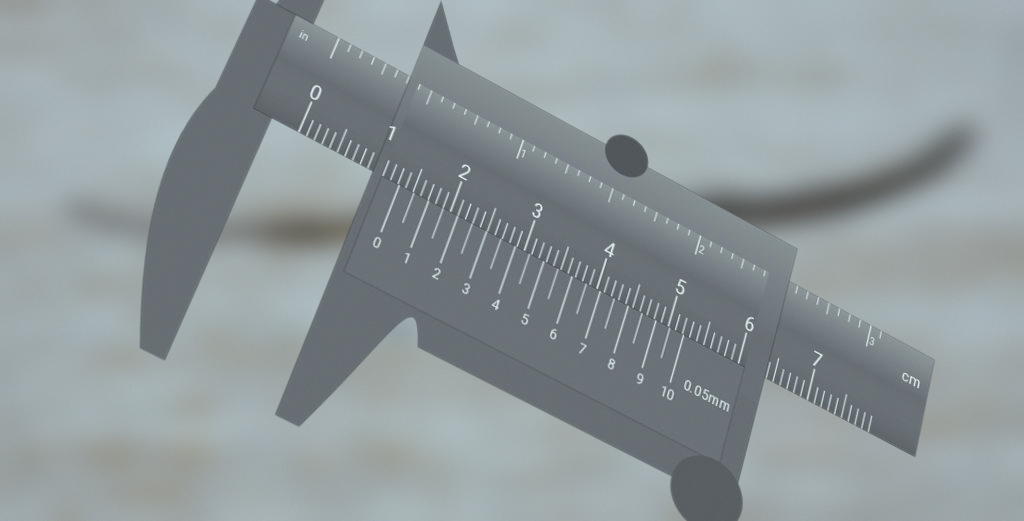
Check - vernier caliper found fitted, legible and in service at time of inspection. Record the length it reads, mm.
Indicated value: 13.2 mm
